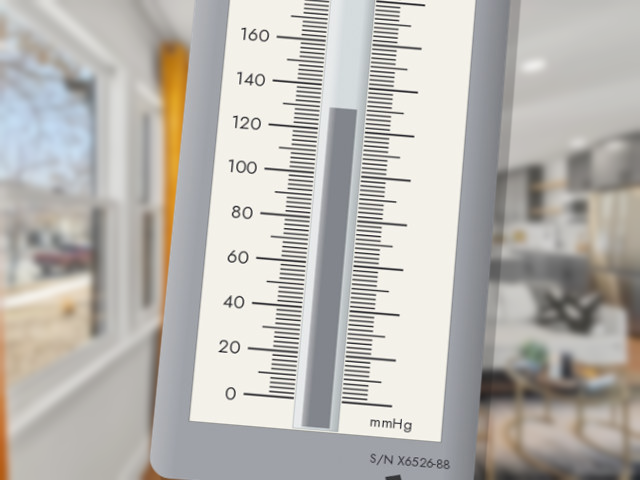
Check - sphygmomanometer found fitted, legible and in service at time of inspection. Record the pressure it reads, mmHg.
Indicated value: 130 mmHg
